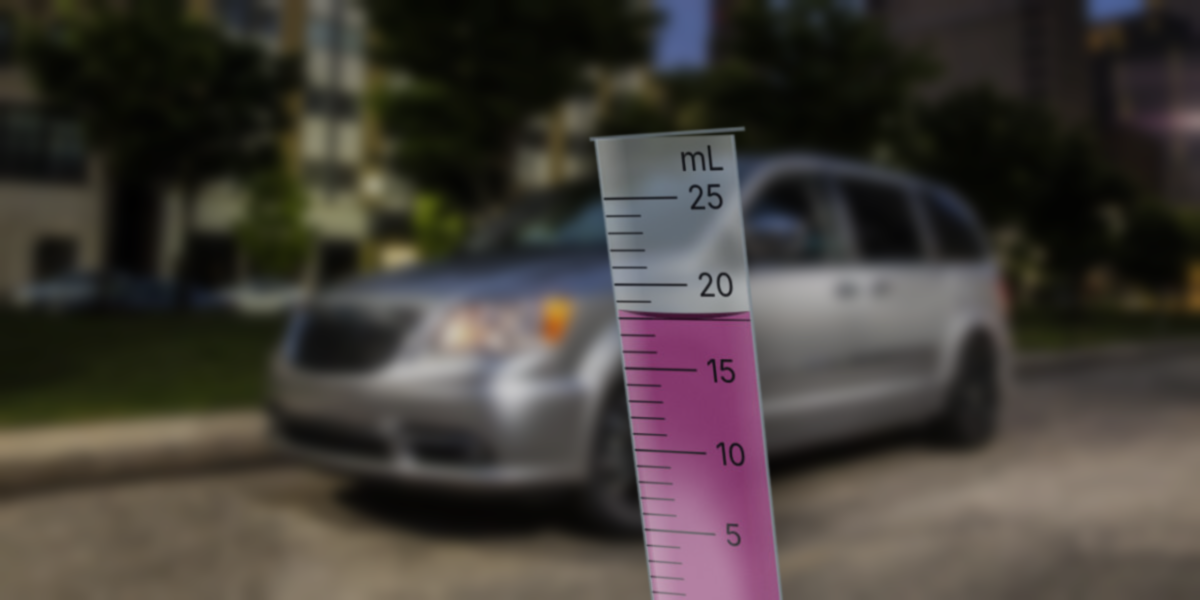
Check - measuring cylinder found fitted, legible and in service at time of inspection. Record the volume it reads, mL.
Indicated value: 18 mL
